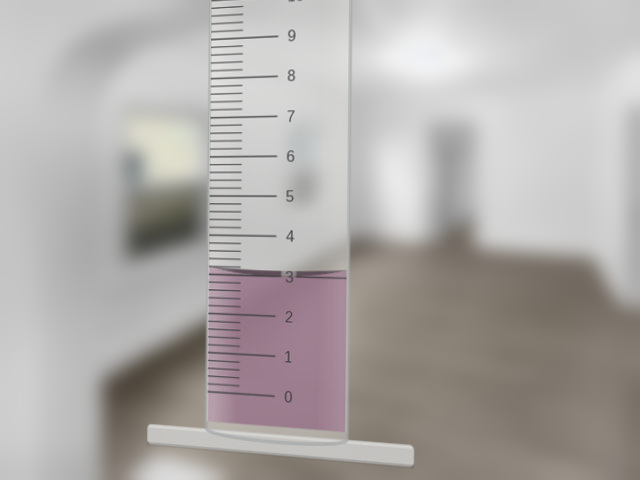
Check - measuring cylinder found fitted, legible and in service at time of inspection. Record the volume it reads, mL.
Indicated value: 3 mL
